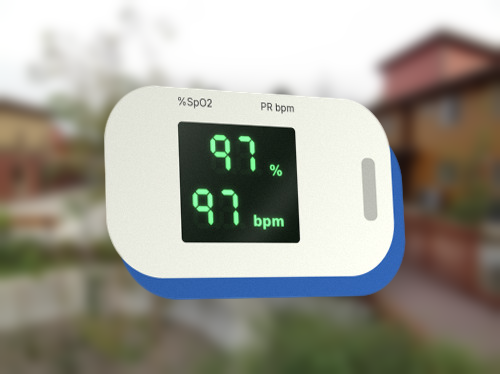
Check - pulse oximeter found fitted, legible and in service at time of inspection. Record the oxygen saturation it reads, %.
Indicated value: 97 %
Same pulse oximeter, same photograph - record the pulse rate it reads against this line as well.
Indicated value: 97 bpm
